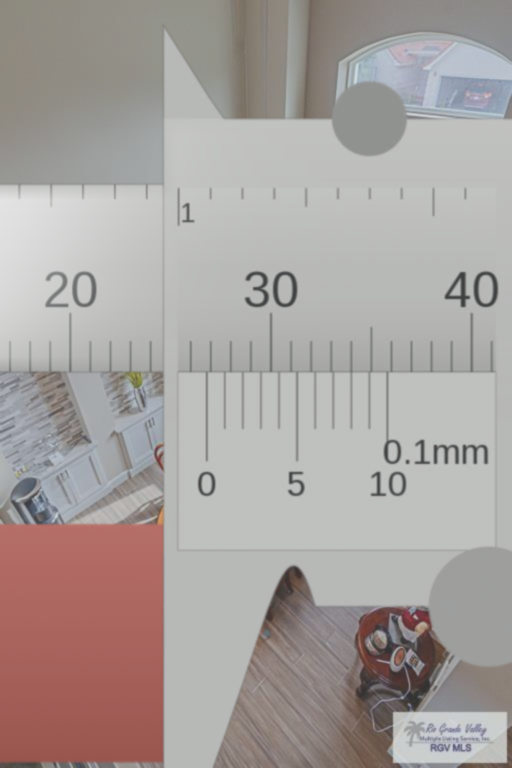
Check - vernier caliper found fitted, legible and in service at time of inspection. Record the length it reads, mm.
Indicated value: 26.8 mm
